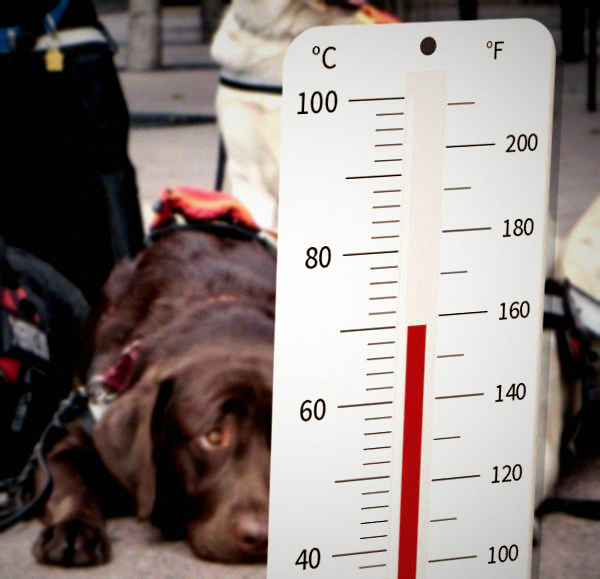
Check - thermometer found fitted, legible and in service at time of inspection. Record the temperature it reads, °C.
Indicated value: 70 °C
